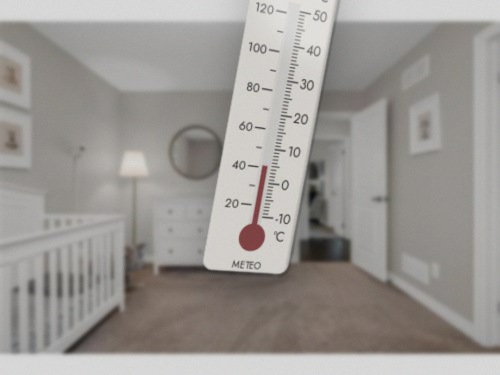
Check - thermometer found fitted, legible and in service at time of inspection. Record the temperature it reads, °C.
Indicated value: 5 °C
